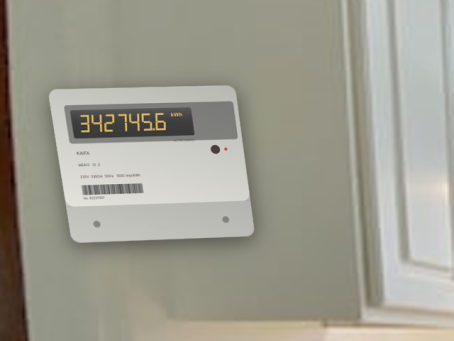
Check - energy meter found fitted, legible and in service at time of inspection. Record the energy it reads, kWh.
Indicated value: 342745.6 kWh
